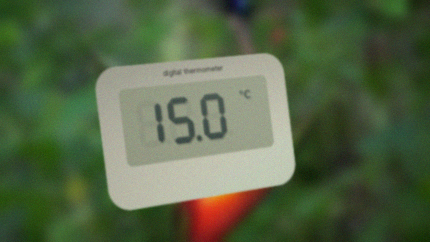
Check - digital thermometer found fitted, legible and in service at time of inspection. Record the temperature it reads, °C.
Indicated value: 15.0 °C
